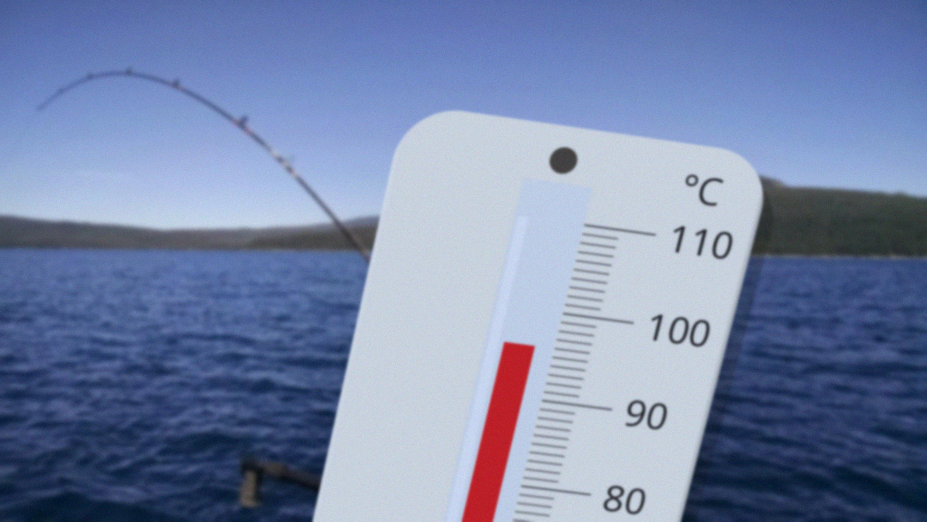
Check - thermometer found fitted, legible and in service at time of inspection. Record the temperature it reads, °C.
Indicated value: 96 °C
